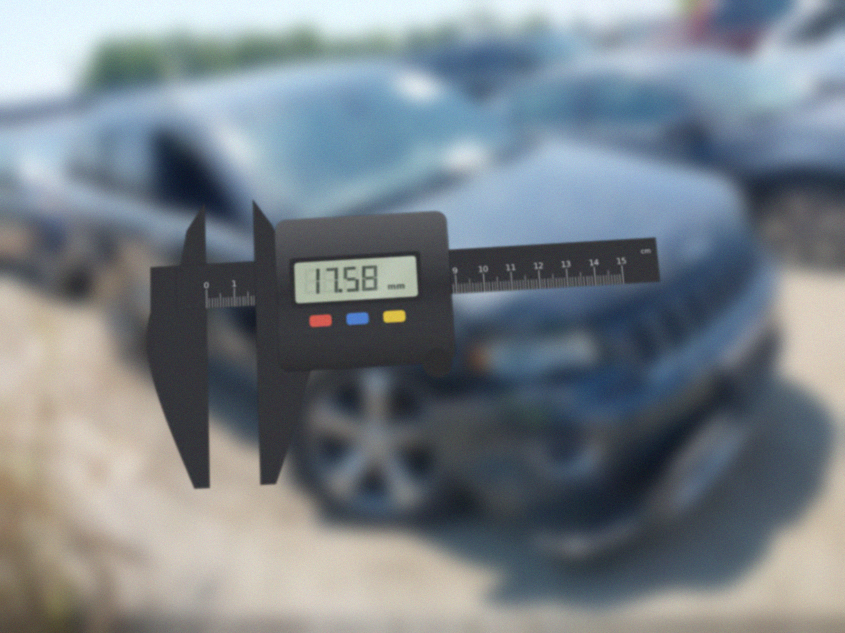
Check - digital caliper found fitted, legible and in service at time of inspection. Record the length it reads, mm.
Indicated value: 17.58 mm
